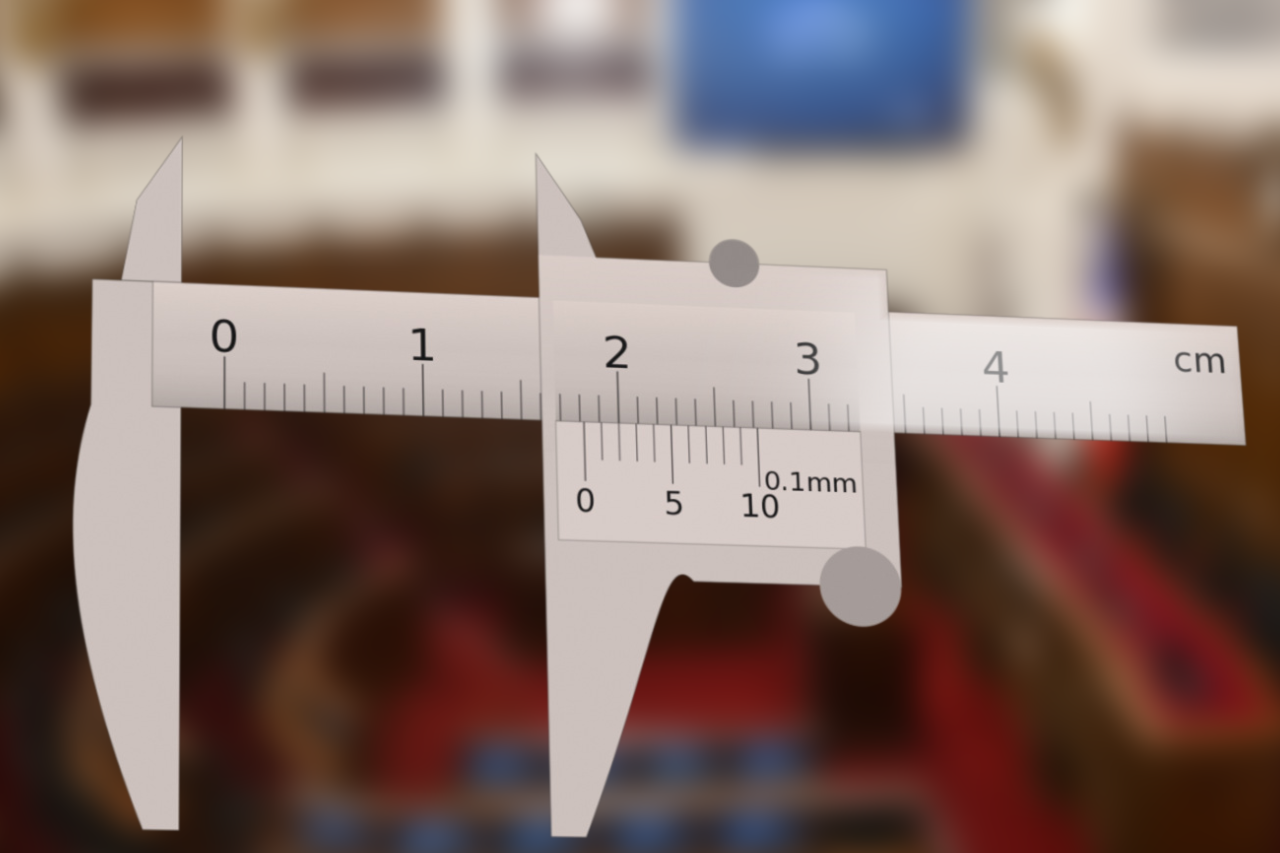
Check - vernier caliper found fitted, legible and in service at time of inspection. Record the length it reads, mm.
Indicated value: 18.2 mm
